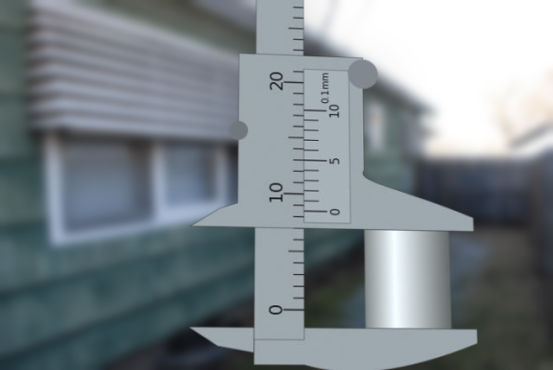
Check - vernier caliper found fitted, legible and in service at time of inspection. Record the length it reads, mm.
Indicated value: 8.5 mm
